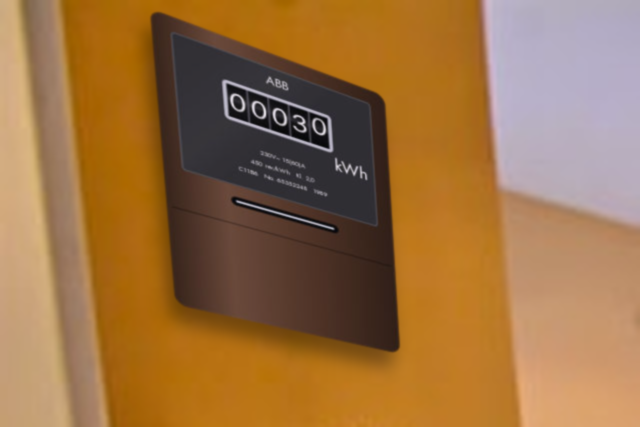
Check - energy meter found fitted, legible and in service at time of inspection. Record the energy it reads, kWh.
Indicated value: 30 kWh
